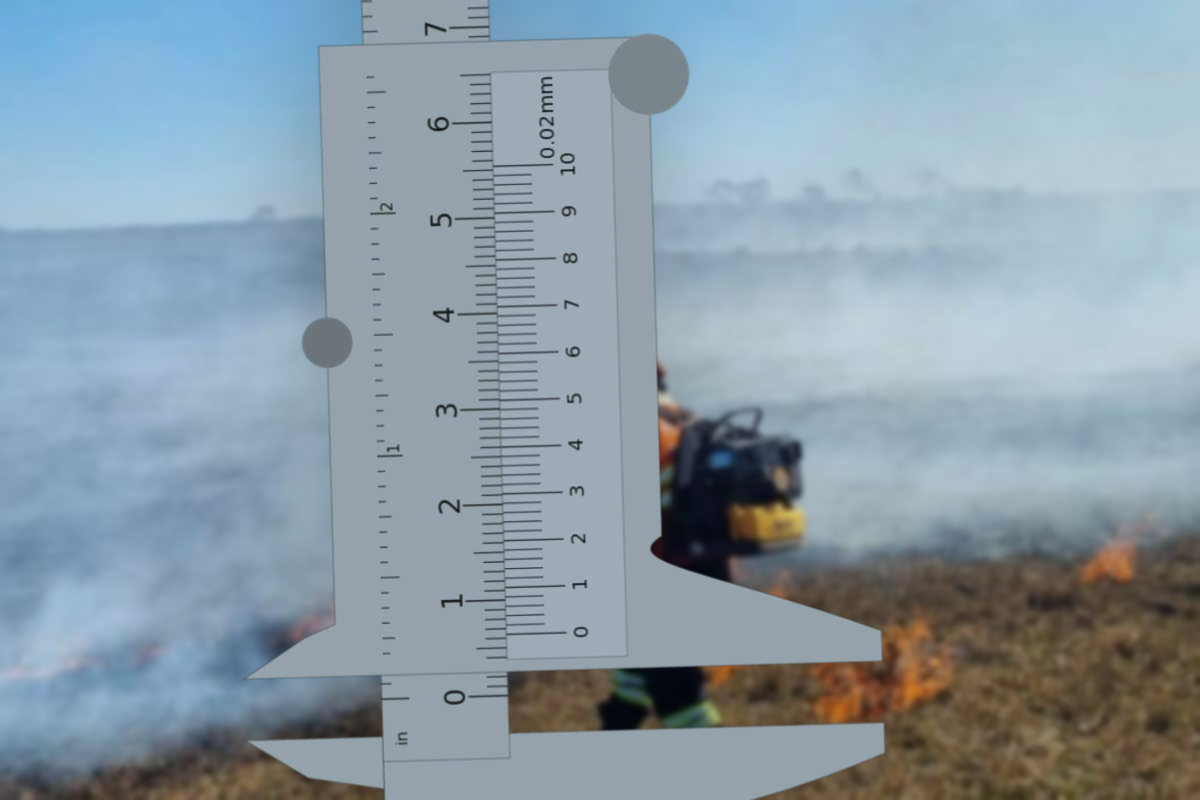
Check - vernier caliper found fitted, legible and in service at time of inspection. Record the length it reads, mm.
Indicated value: 6.4 mm
